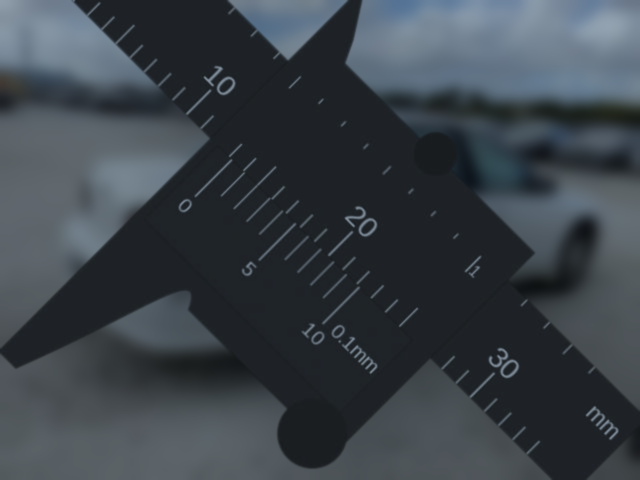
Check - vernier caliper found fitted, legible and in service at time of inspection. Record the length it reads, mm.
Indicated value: 13.2 mm
